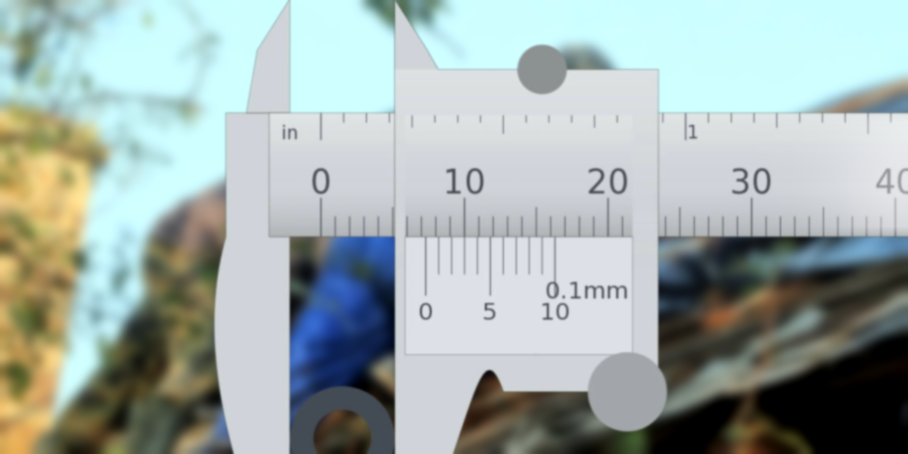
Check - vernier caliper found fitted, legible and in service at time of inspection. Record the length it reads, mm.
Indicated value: 7.3 mm
